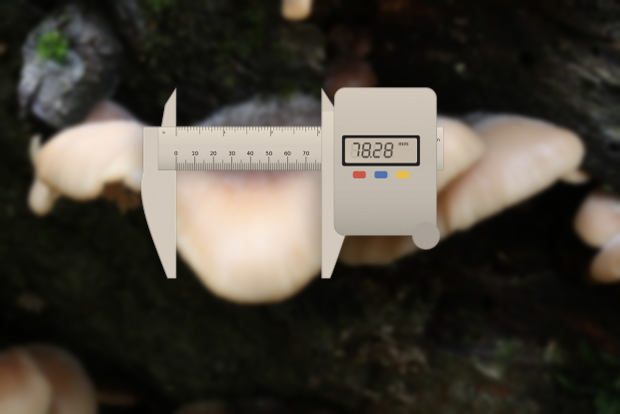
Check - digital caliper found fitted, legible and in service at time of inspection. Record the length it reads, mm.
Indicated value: 78.28 mm
